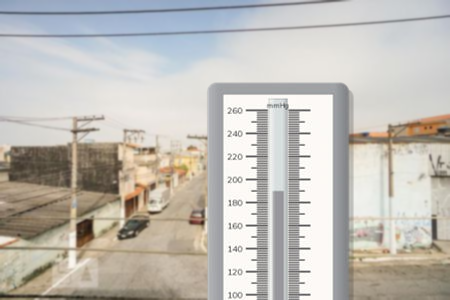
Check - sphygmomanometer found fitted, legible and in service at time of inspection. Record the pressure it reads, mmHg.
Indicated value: 190 mmHg
